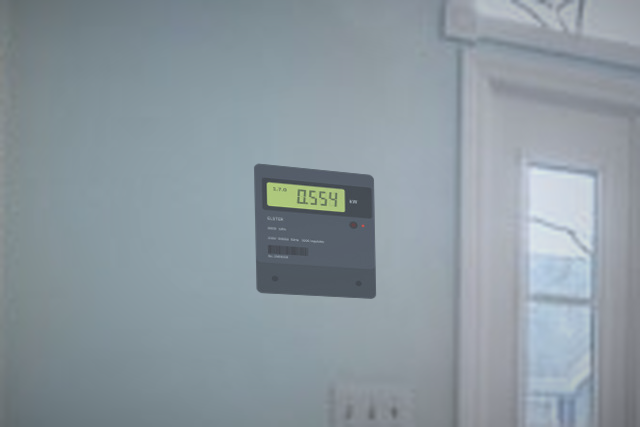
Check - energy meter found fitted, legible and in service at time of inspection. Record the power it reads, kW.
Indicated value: 0.554 kW
